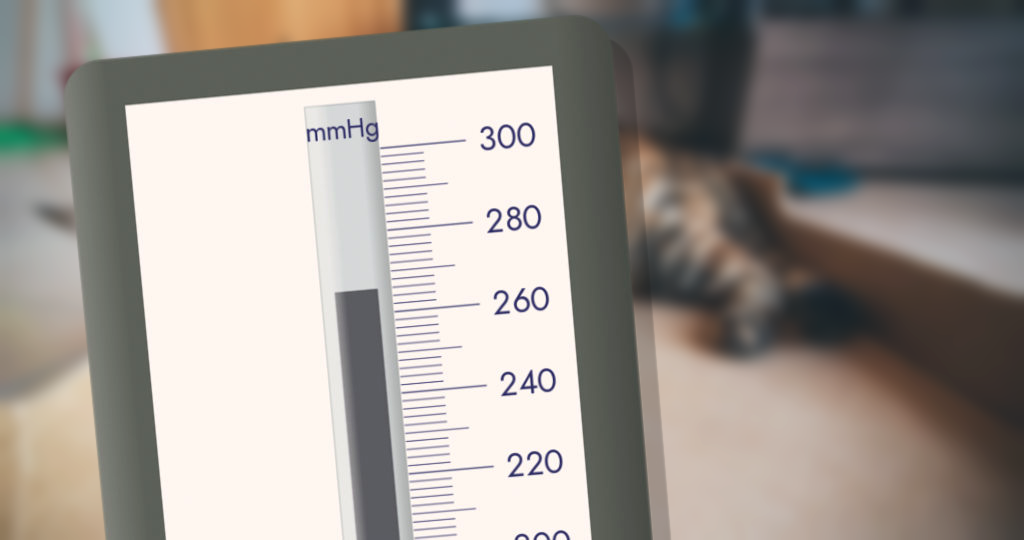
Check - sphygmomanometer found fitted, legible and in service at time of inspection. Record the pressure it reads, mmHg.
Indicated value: 266 mmHg
